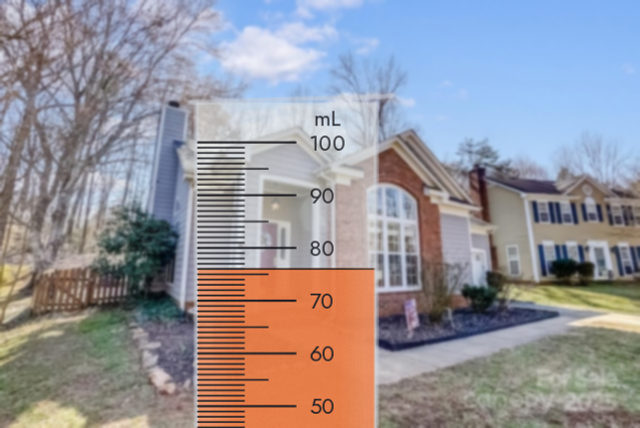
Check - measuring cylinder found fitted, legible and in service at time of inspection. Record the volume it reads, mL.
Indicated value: 76 mL
